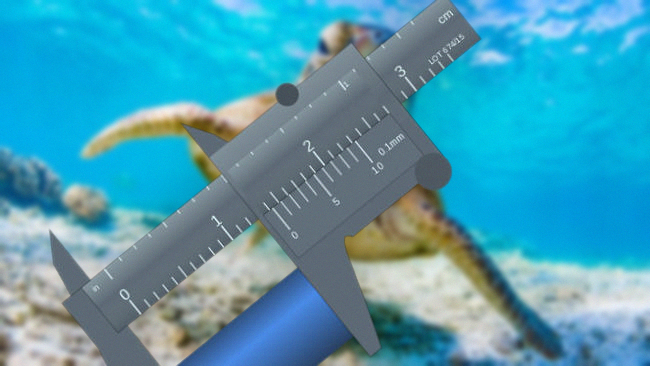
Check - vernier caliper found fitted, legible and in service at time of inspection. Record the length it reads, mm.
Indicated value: 14.3 mm
